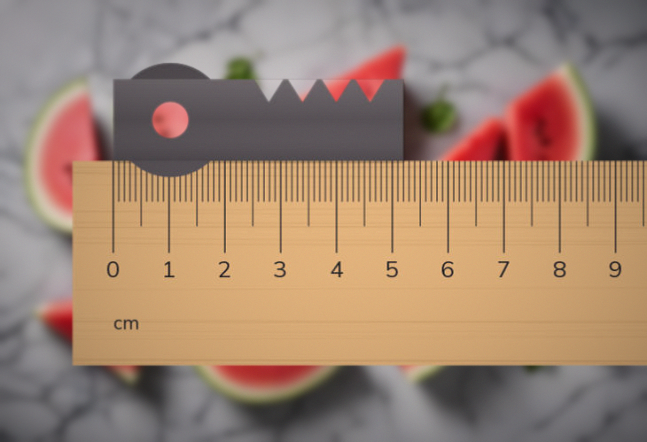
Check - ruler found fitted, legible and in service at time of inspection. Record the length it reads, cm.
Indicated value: 5.2 cm
